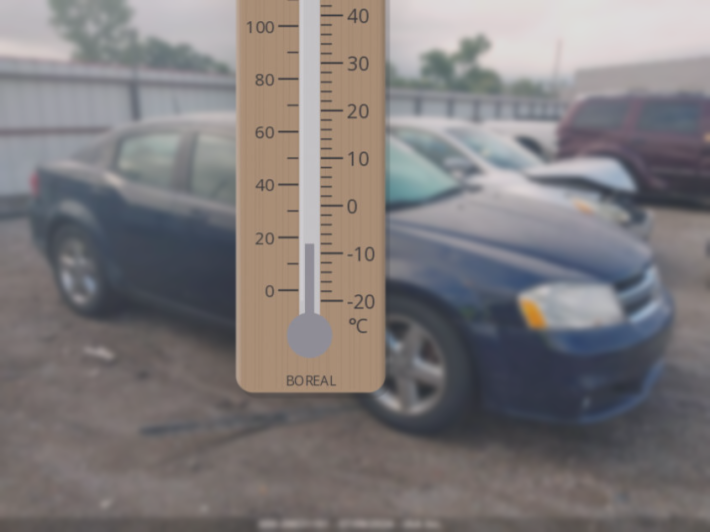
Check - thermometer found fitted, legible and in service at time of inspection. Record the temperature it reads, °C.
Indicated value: -8 °C
